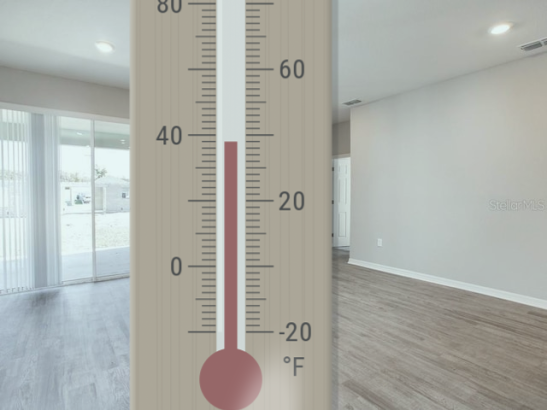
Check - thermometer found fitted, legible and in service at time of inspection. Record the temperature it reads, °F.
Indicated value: 38 °F
